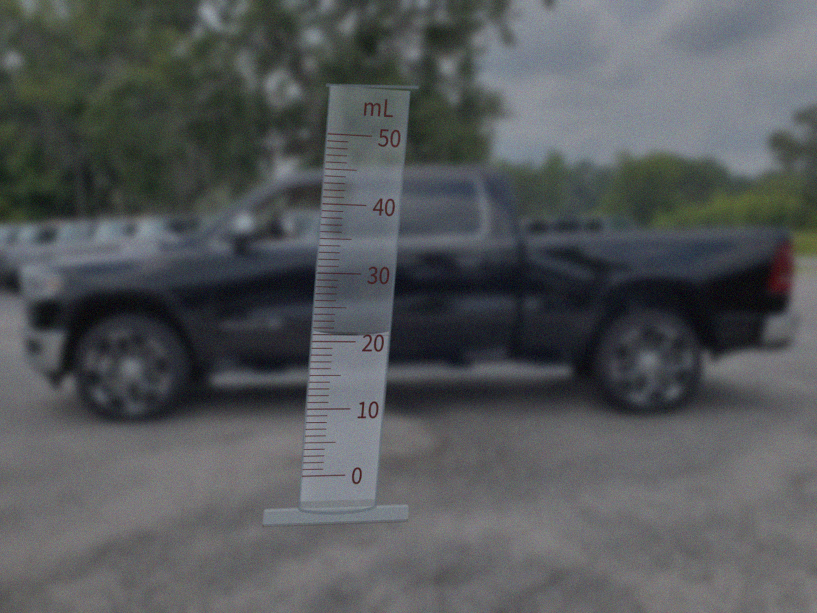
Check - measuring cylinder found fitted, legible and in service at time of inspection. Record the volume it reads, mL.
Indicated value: 21 mL
